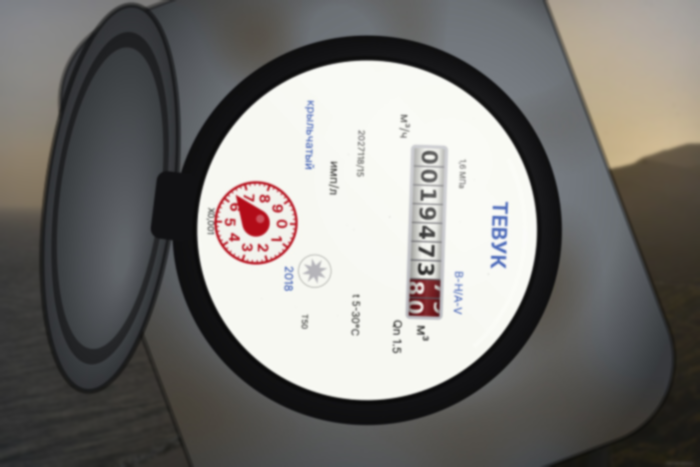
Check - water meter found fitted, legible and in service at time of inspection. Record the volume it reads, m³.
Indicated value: 19473.796 m³
